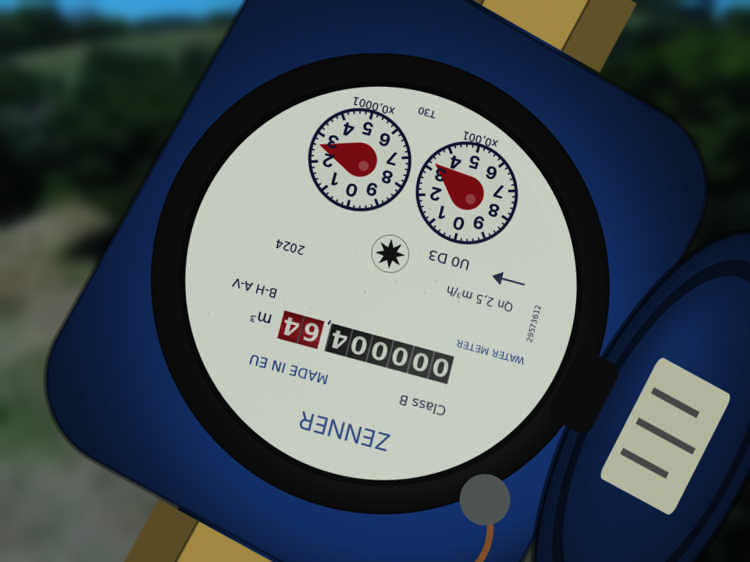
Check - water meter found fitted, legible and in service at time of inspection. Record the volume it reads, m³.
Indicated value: 4.6432 m³
